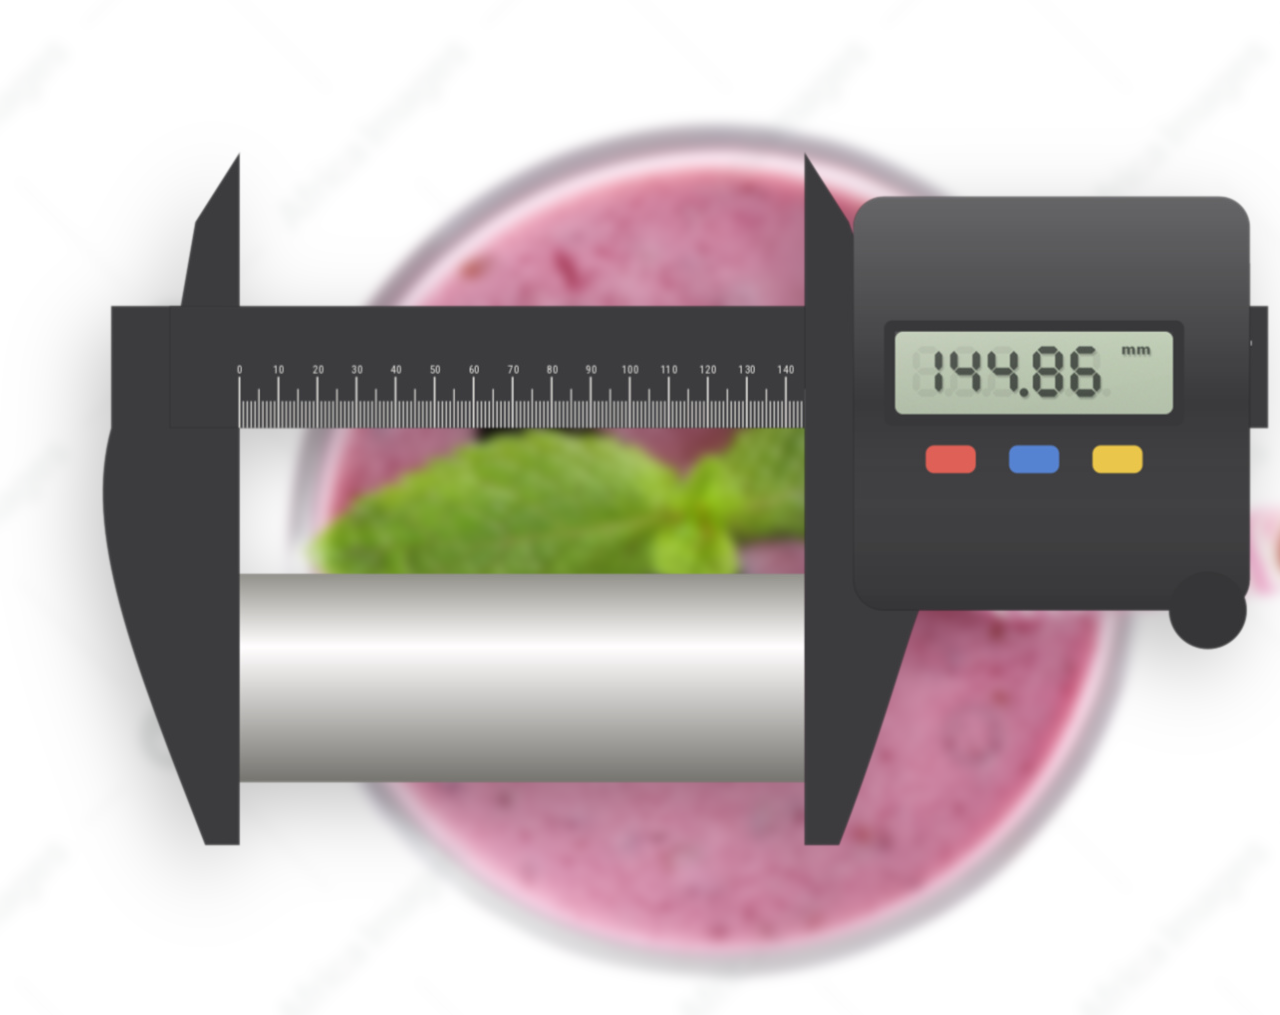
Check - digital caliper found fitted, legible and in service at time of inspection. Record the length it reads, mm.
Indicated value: 144.86 mm
